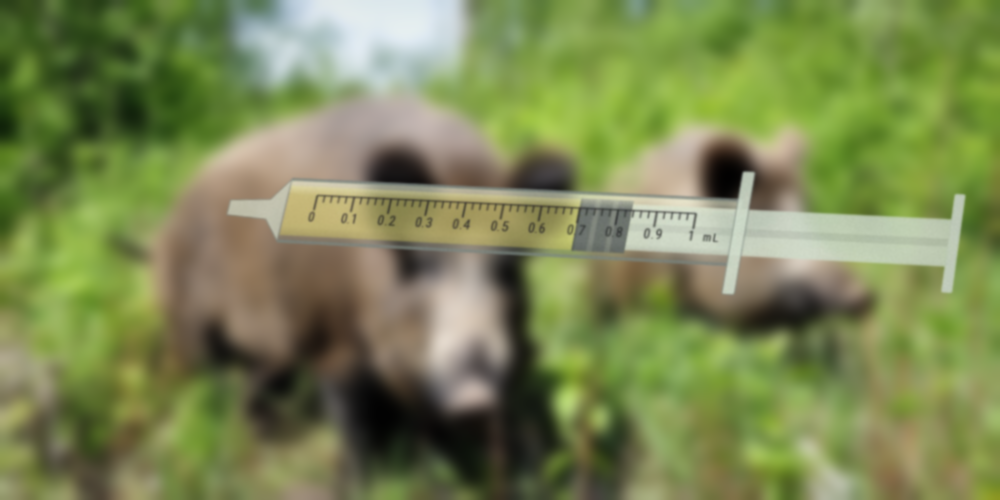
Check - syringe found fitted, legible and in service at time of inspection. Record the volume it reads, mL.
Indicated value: 0.7 mL
